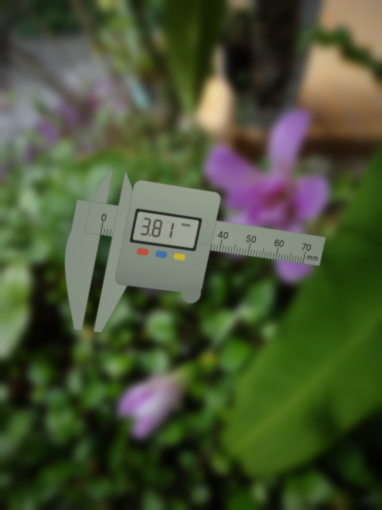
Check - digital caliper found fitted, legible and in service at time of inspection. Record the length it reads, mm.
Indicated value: 3.81 mm
